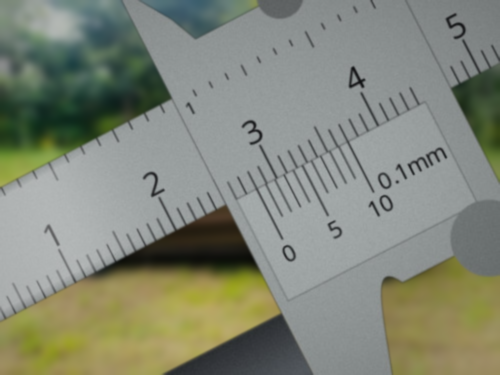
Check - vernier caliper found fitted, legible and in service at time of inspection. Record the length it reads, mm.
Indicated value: 28.0 mm
